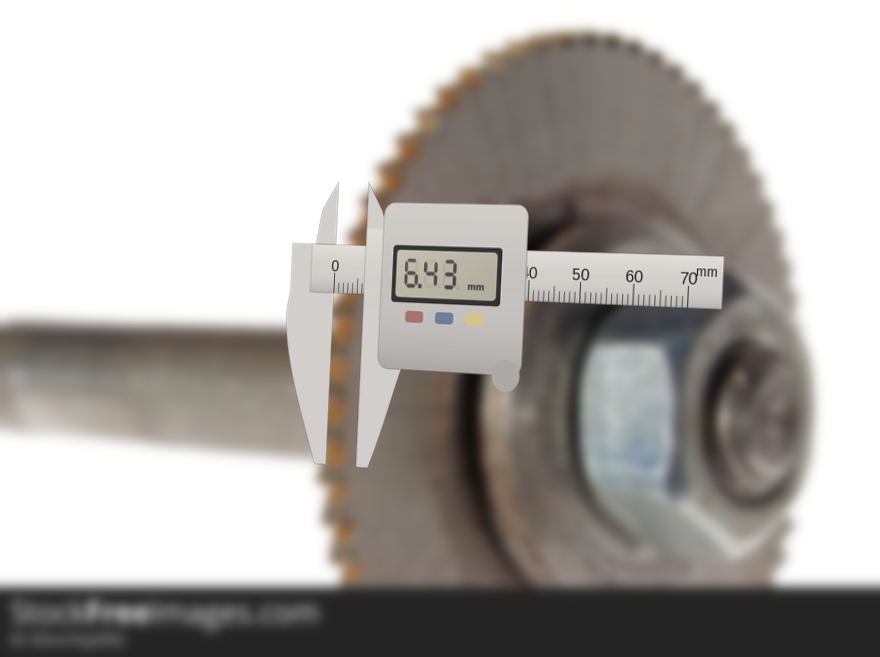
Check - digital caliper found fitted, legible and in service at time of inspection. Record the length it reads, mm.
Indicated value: 6.43 mm
